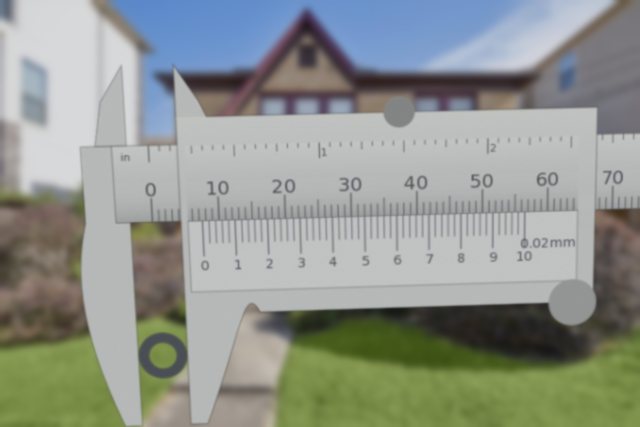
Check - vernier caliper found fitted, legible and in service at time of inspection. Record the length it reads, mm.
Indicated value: 7.5 mm
